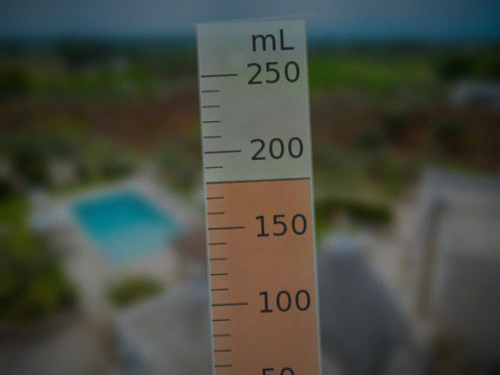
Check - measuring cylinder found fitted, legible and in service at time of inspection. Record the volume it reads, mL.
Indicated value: 180 mL
